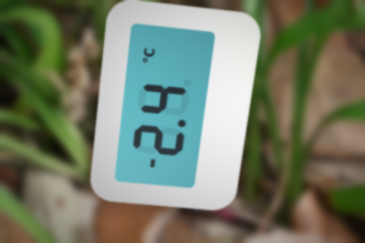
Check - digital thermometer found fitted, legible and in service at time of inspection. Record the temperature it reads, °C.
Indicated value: -2.4 °C
